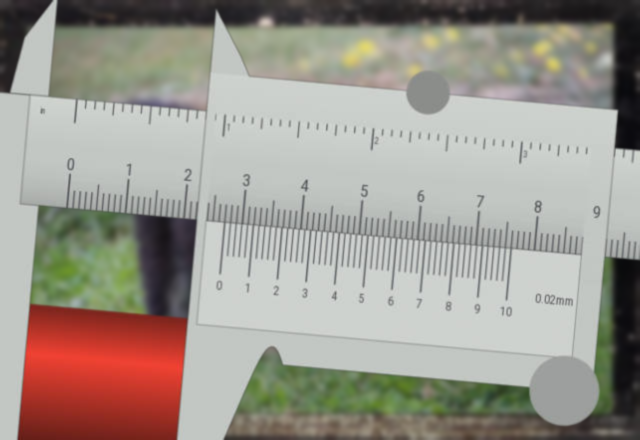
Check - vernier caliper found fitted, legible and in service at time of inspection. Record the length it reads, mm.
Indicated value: 27.0 mm
